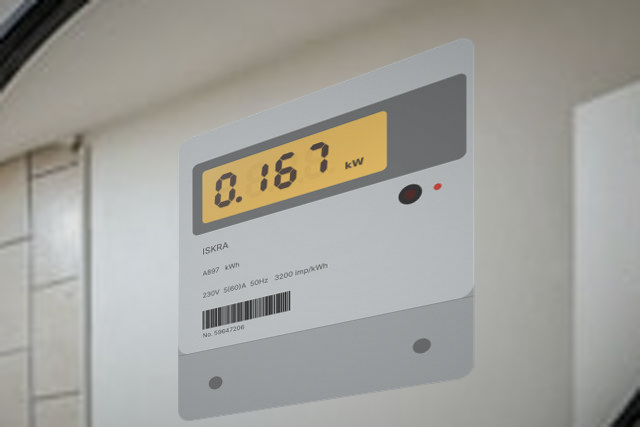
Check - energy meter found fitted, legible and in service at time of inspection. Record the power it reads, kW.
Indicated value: 0.167 kW
